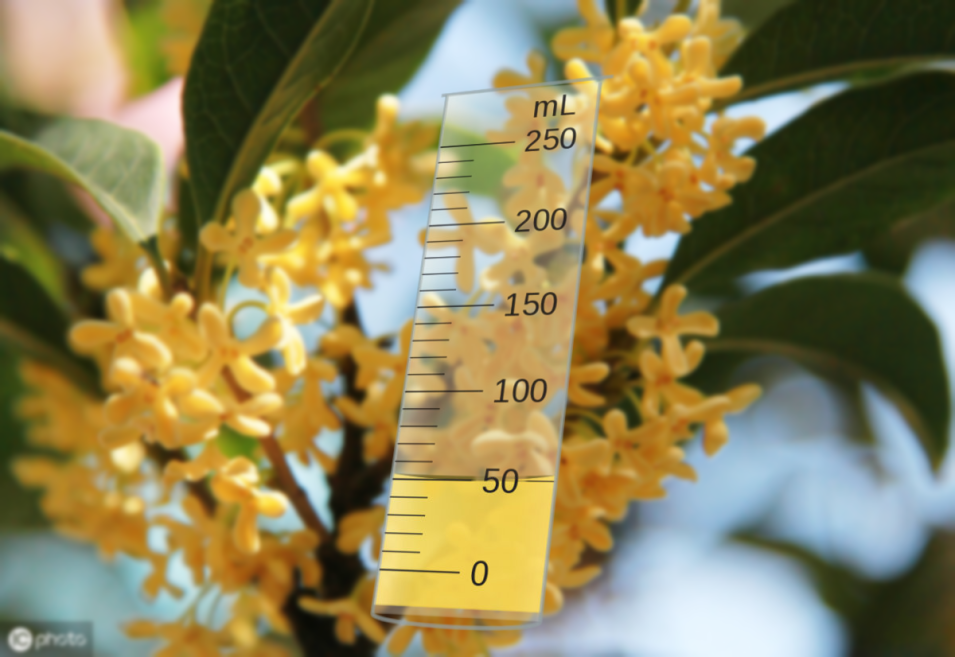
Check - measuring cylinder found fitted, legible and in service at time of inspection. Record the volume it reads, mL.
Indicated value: 50 mL
